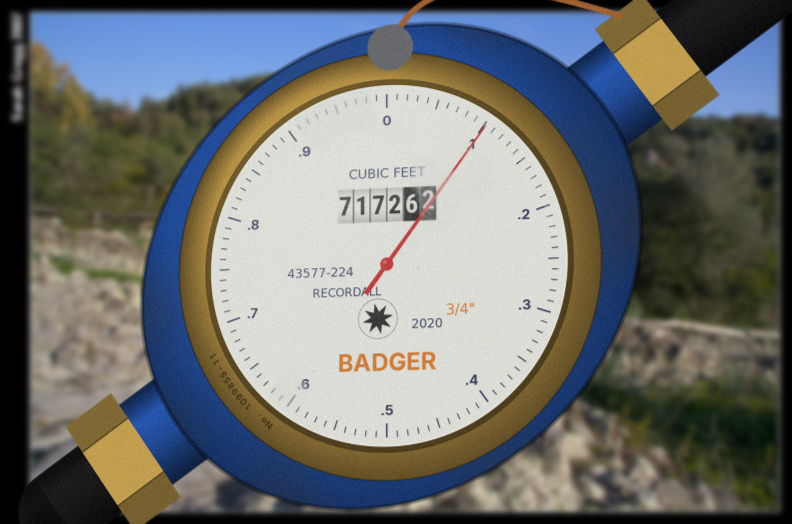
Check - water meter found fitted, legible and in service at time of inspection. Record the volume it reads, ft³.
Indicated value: 717262.10 ft³
